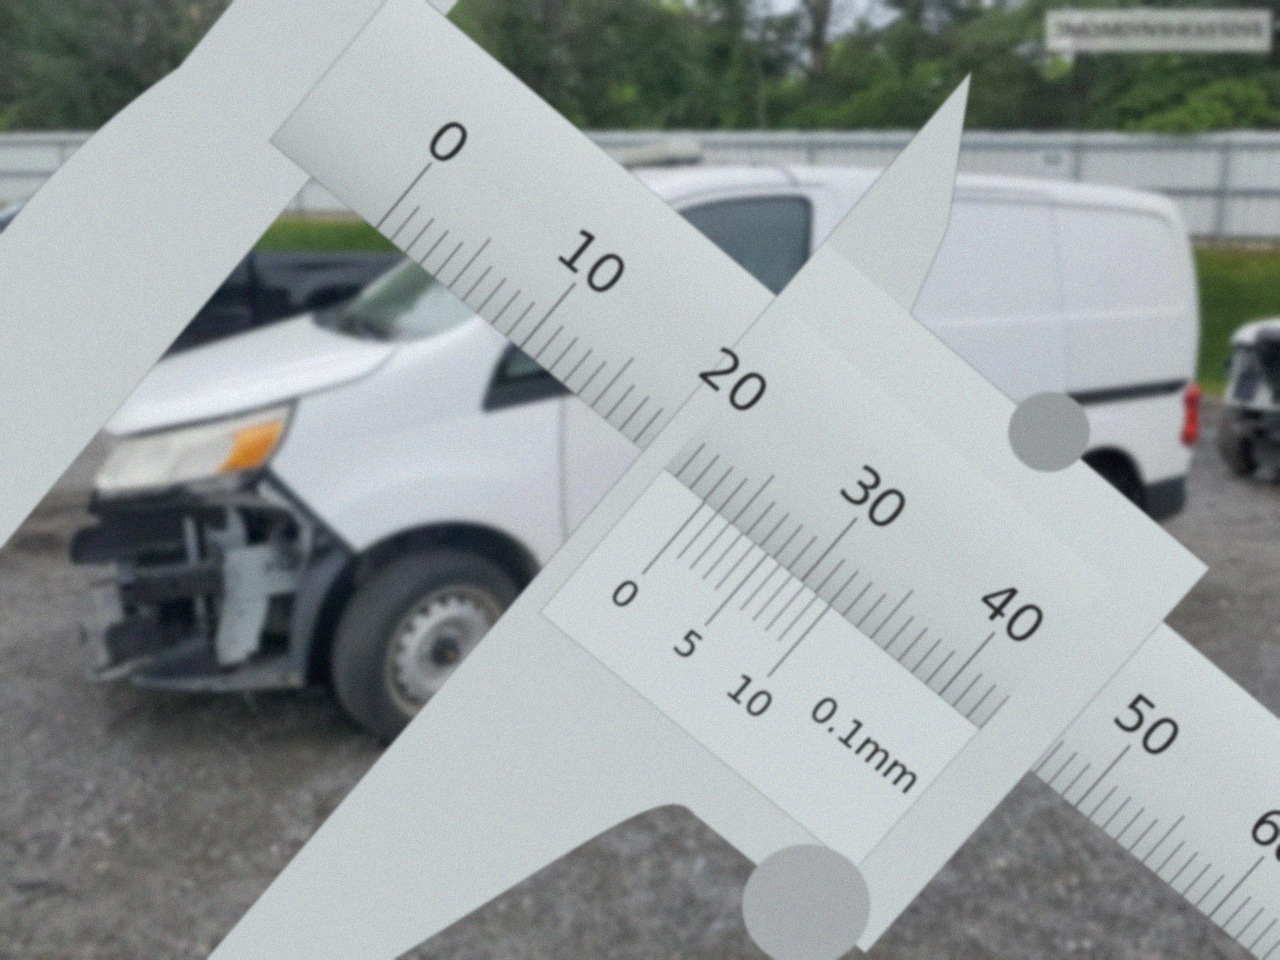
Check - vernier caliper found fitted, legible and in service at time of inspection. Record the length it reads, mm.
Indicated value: 23.1 mm
